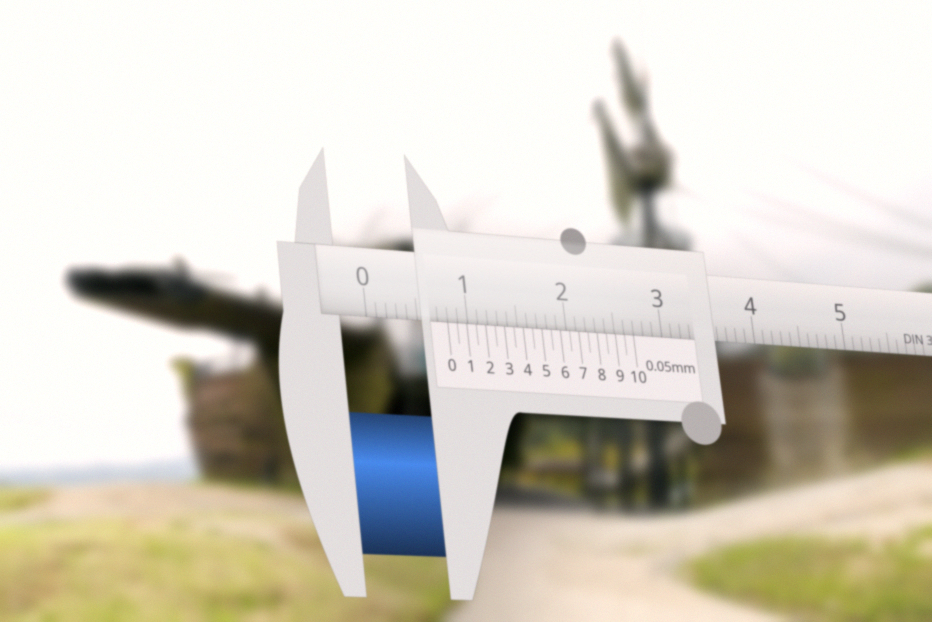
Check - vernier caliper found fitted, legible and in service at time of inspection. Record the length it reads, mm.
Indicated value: 8.0 mm
